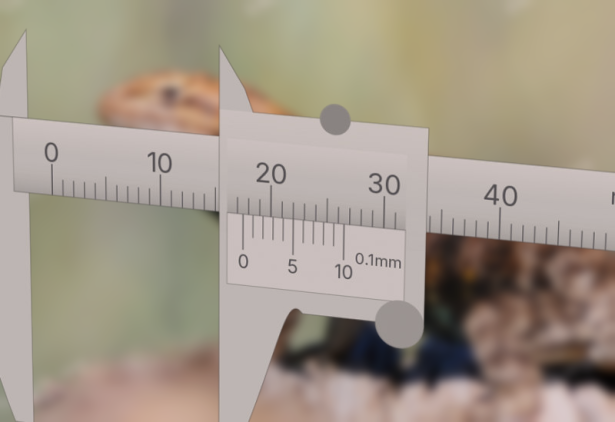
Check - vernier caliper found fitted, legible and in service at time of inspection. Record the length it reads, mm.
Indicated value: 17.5 mm
